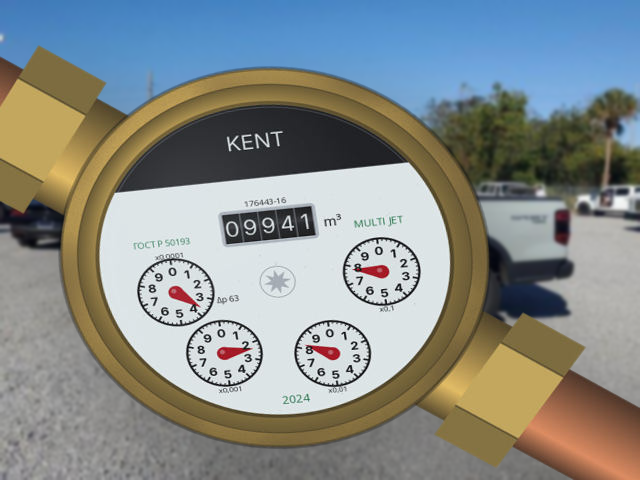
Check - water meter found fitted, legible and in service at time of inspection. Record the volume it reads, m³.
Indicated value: 9941.7823 m³
